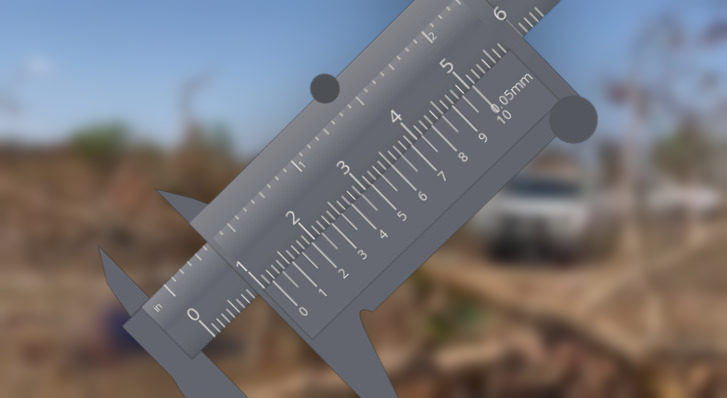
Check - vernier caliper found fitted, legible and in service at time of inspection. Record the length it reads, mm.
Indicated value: 11.6 mm
